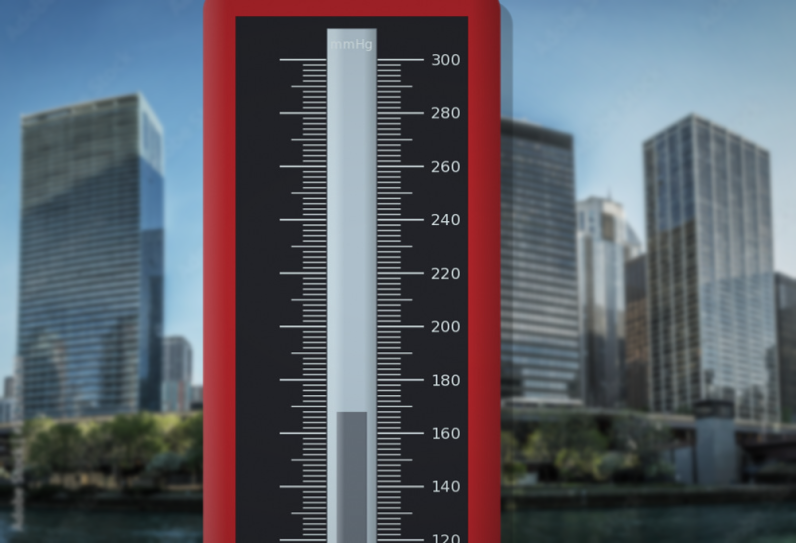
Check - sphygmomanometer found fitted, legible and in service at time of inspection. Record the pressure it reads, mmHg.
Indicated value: 168 mmHg
